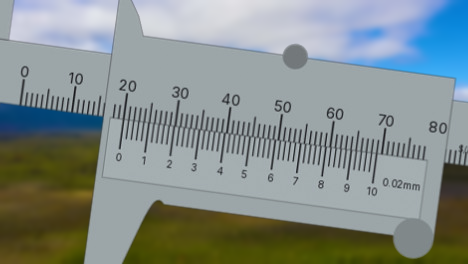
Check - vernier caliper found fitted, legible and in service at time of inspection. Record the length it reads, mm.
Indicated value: 20.0 mm
